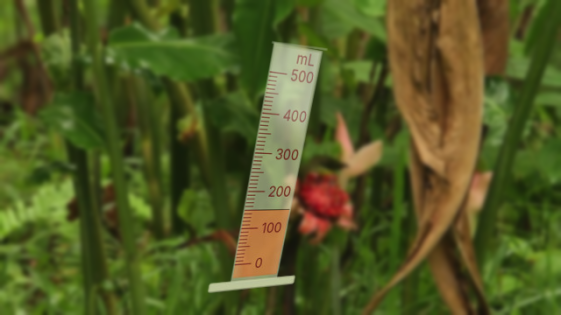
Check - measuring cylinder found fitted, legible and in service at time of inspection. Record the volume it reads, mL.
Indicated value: 150 mL
